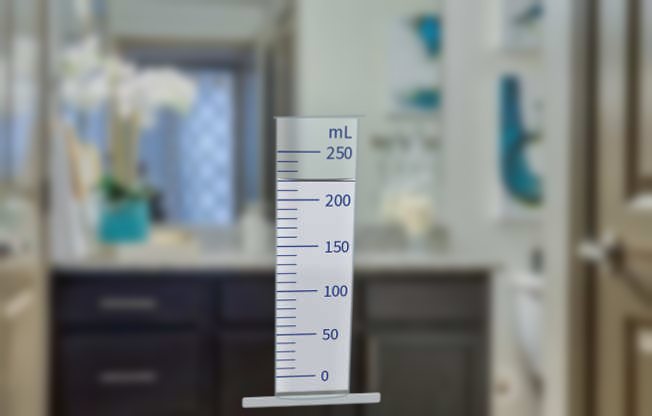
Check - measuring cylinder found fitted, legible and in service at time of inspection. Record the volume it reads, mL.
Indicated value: 220 mL
